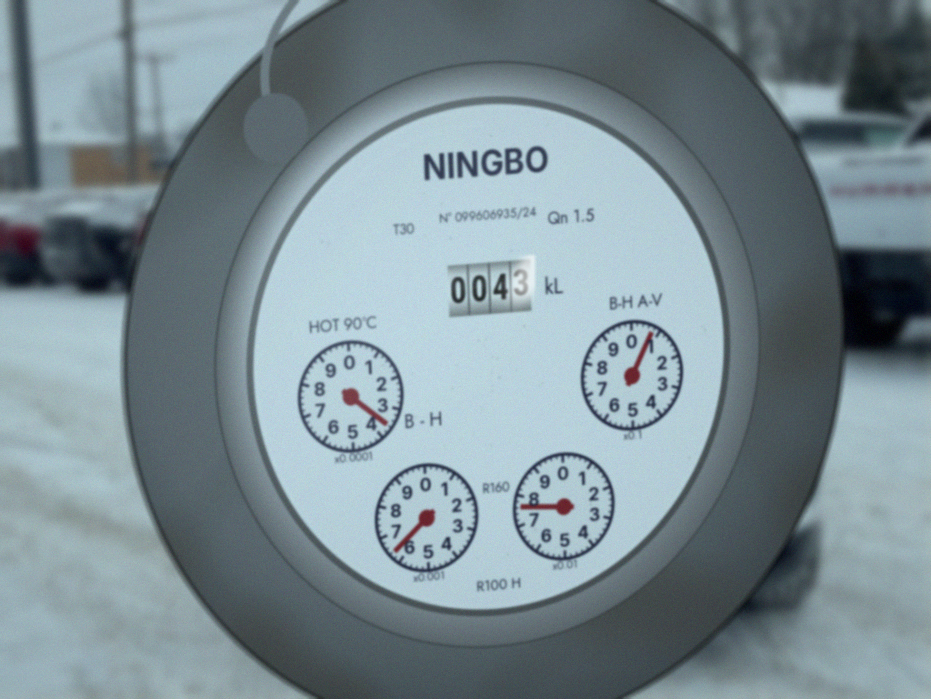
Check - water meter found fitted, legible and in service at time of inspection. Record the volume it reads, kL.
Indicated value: 43.0763 kL
